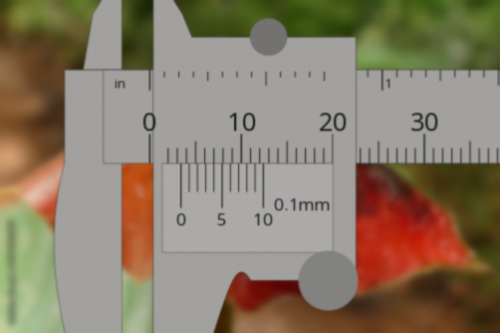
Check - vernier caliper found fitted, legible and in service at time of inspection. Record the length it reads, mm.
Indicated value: 3.4 mm
